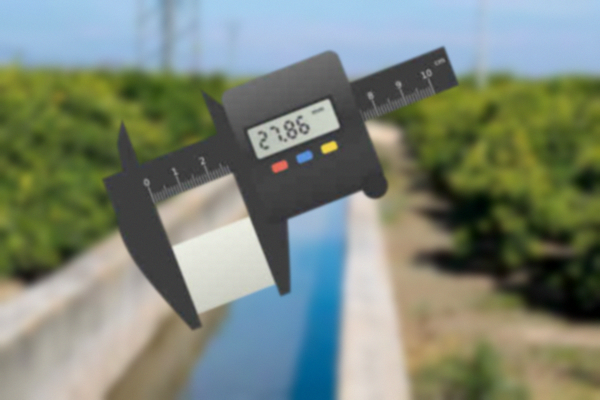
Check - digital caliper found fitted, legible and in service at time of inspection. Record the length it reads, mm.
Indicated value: 27.86 mm
